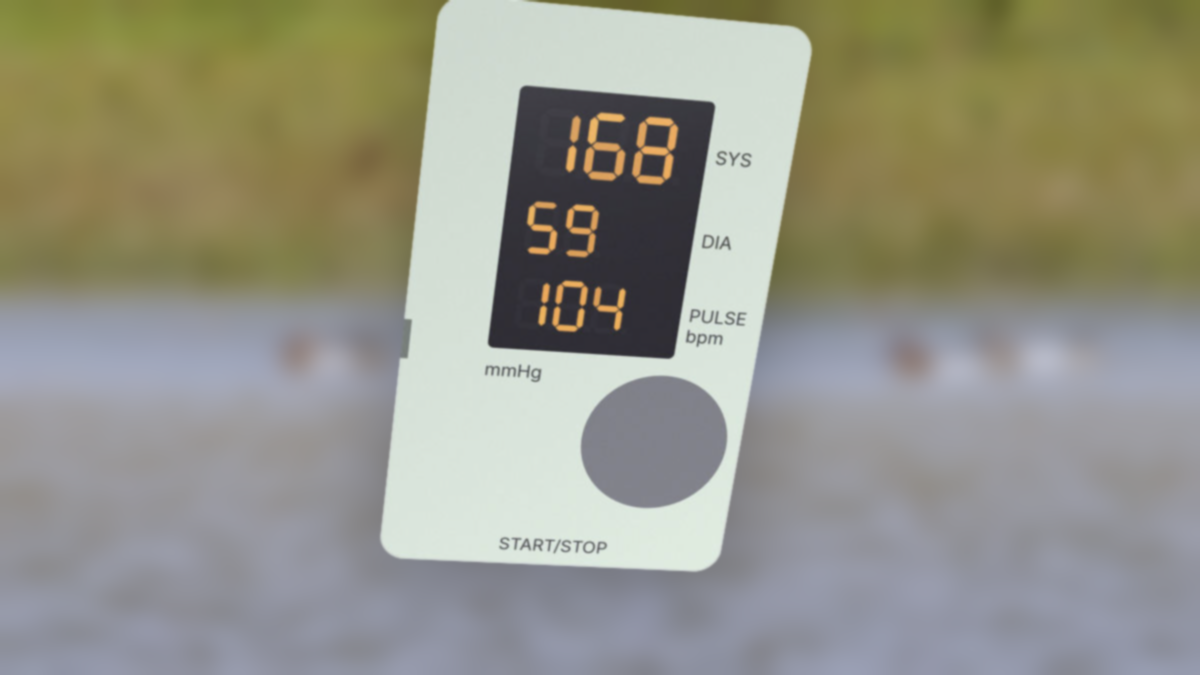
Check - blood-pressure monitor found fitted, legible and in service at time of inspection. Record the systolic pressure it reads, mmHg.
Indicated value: 168 mmHg
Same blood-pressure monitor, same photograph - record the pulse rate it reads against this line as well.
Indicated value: 104 bpm
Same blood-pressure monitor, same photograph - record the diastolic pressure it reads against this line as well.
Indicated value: 59 mmHg
